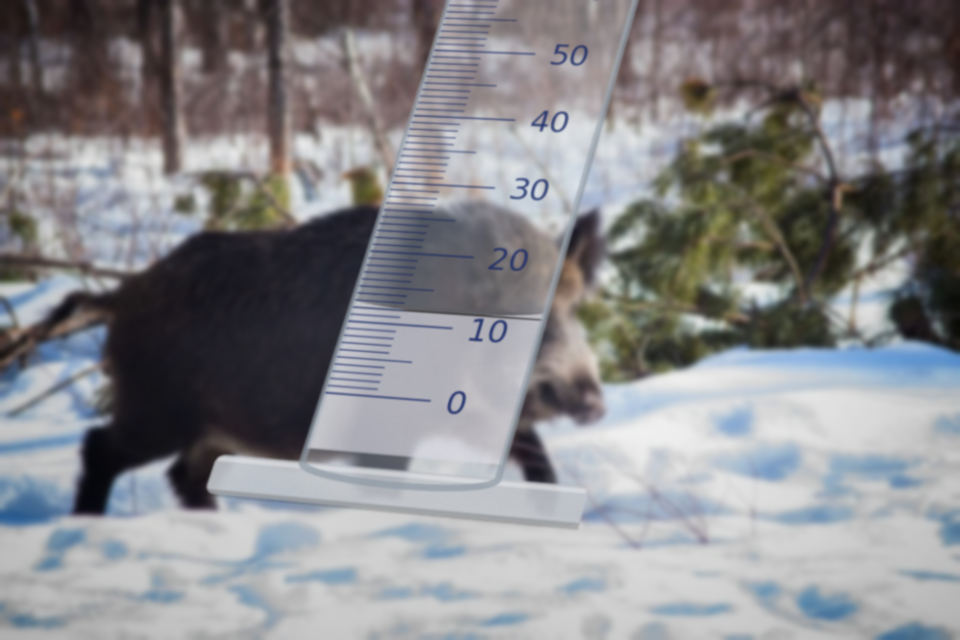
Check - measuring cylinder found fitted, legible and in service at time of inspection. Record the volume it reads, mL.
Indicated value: 12 mL
